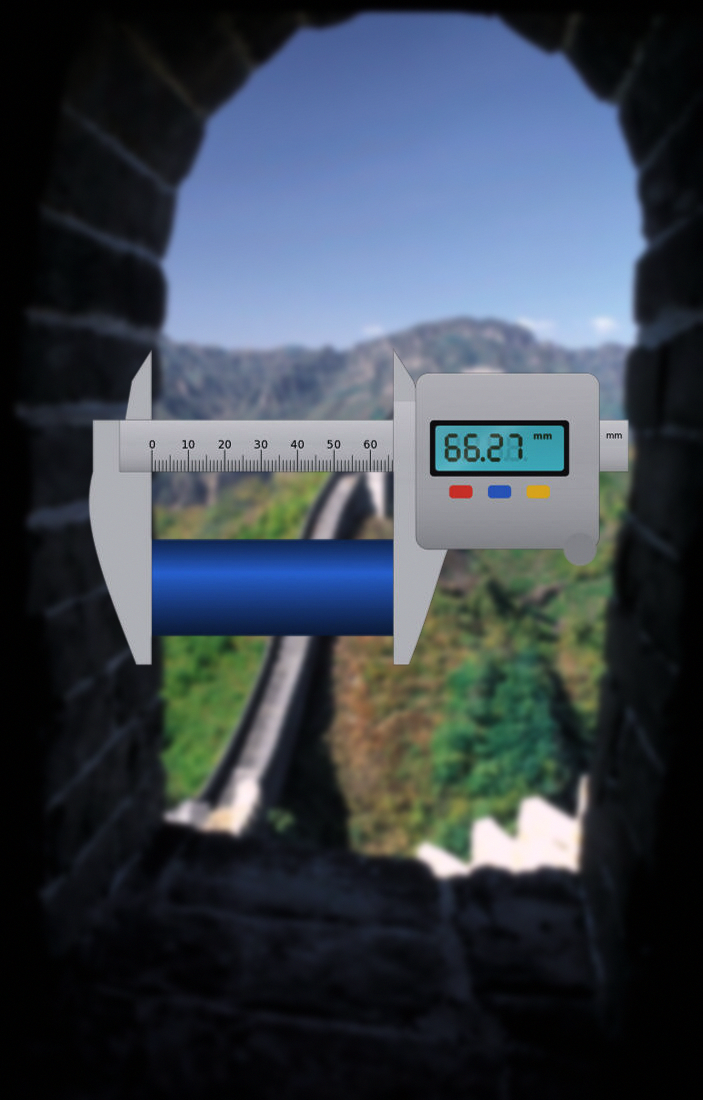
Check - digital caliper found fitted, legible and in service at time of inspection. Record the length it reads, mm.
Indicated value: 66.27 mm
